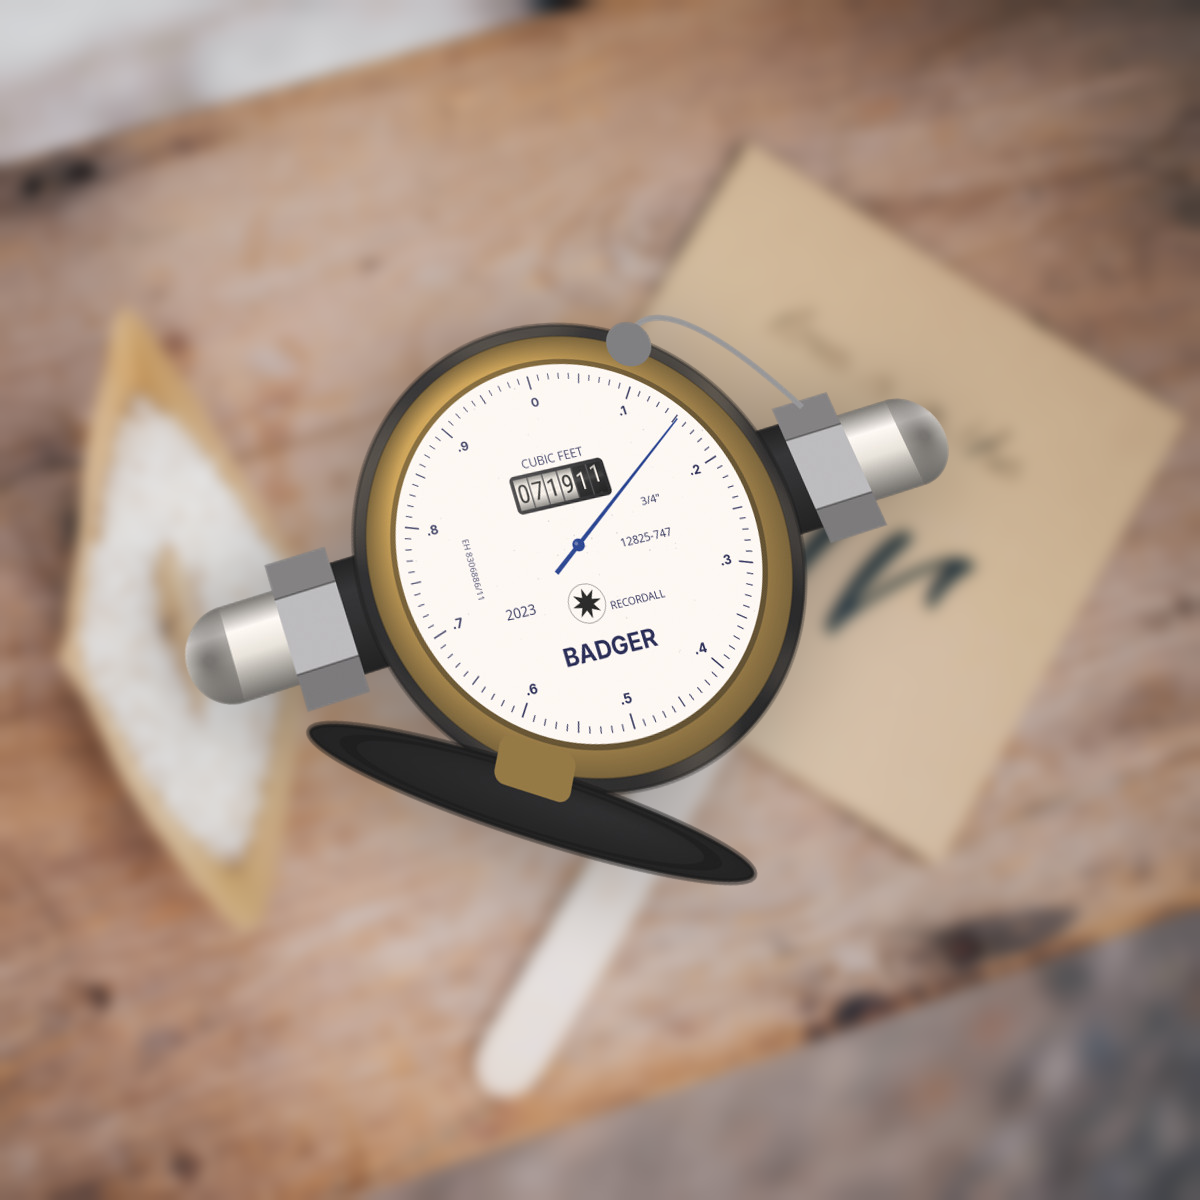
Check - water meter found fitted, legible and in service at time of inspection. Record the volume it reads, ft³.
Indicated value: 71911.15 ft³
